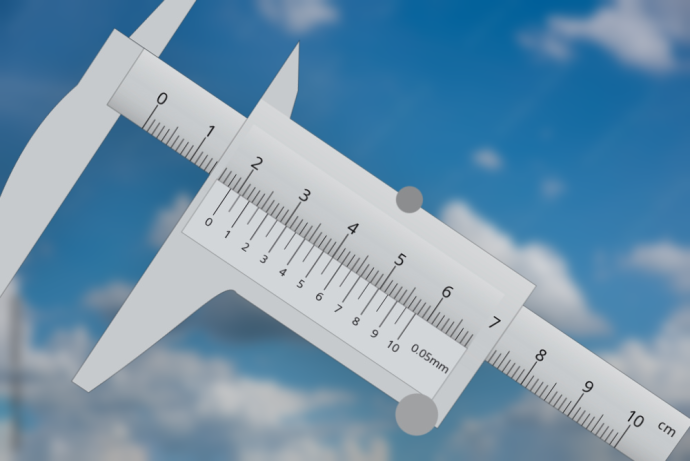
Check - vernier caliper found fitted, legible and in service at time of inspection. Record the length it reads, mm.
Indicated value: 18.6 mm
